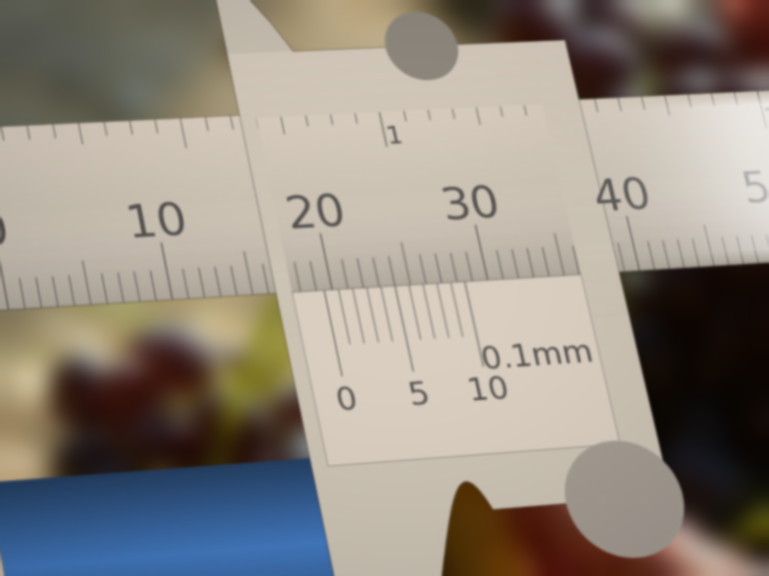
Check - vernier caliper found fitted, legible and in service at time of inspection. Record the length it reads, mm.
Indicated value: 19.5 mm
